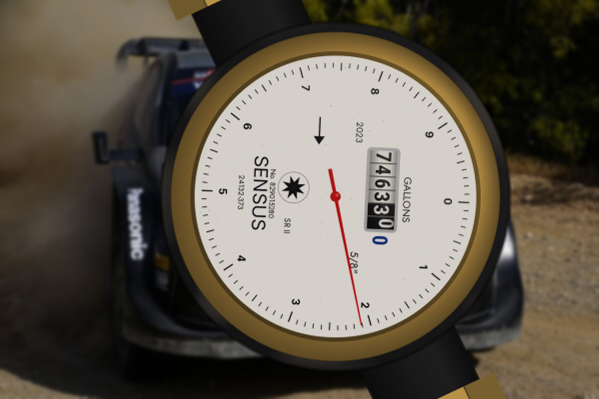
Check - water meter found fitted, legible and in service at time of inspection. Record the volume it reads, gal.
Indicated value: 7463302.1 gal
